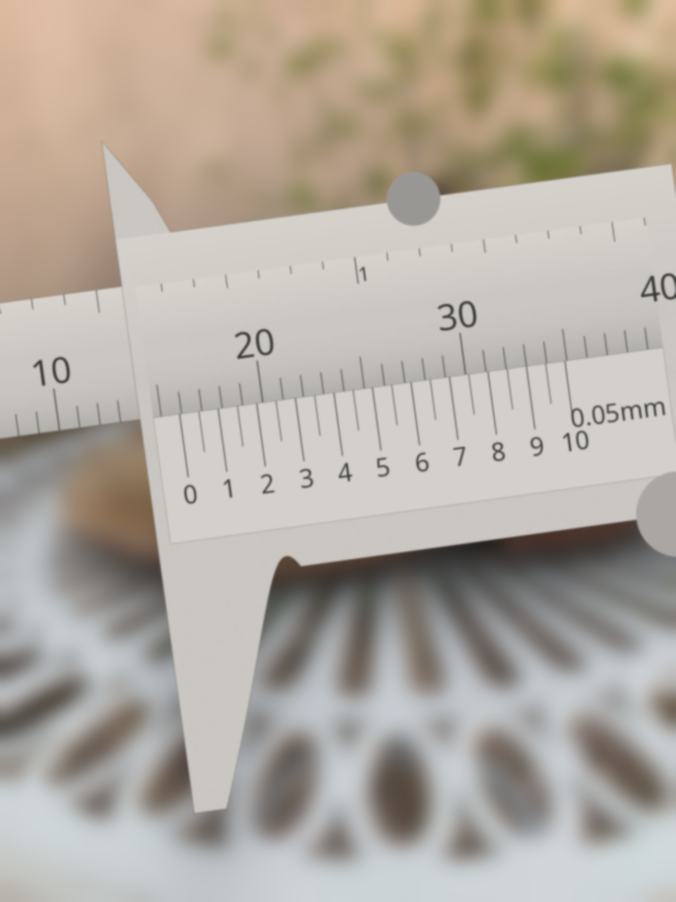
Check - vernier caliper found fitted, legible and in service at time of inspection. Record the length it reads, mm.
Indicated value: 15.9 mm
